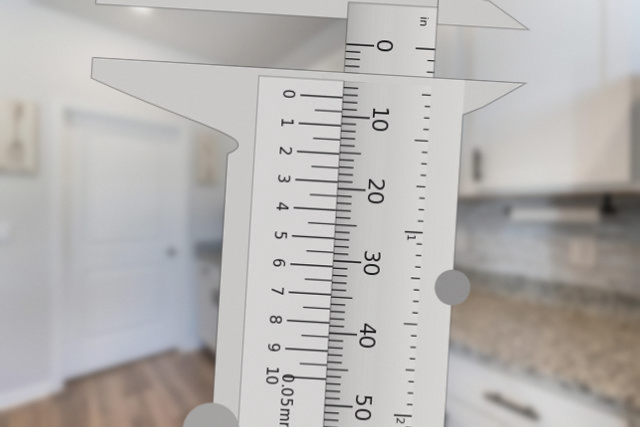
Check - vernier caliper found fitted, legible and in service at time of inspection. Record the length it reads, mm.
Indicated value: 7.4 mm
